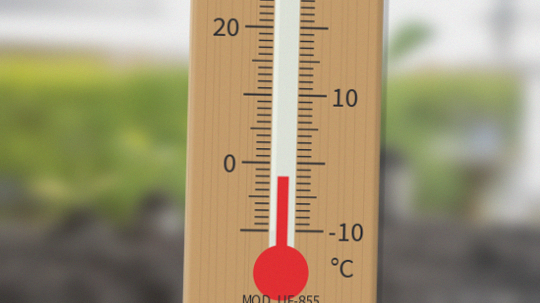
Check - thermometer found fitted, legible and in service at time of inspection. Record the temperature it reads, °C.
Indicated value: -2 °C
